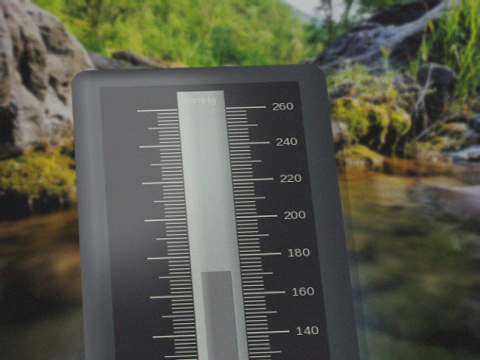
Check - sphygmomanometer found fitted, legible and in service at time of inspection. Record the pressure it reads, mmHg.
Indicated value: 172 mmHg
